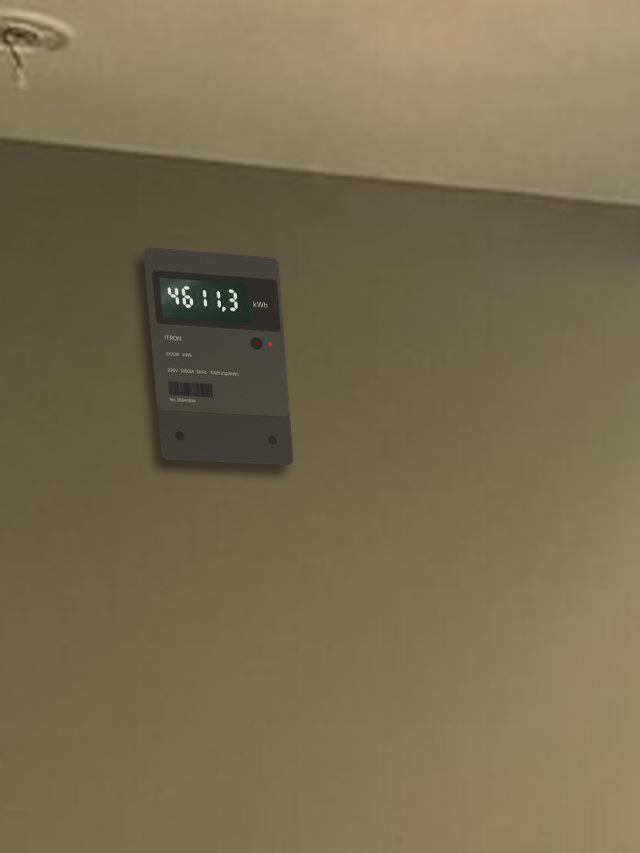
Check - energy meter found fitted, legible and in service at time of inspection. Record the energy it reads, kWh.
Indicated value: 4611.3 kWh
